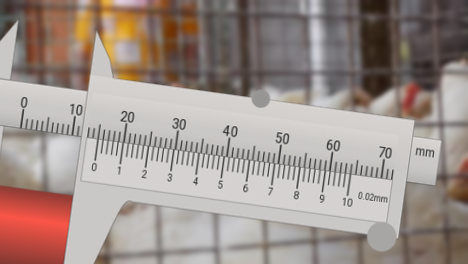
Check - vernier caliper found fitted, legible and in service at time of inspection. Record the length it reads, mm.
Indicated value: 15.0 mm
